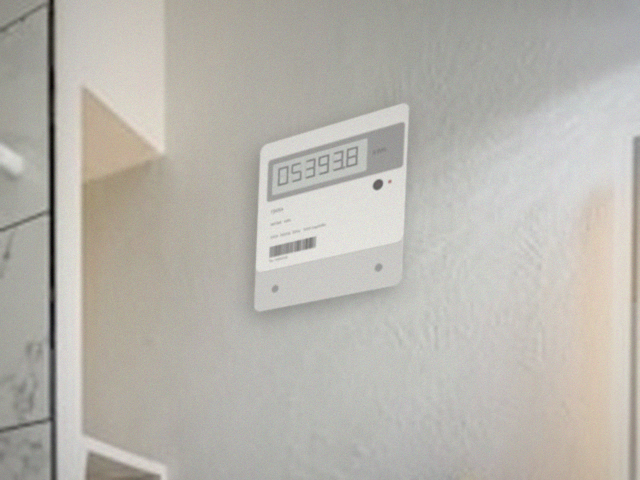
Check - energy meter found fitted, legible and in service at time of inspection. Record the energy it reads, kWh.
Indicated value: 5393.8 kWh
